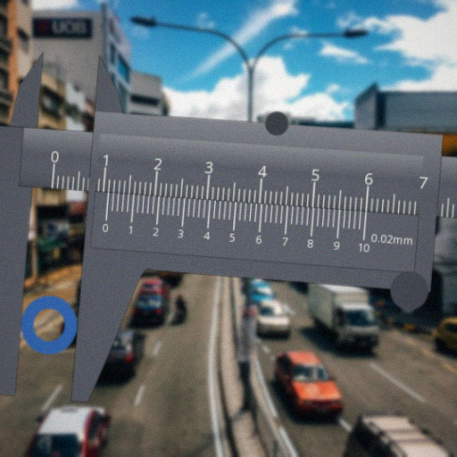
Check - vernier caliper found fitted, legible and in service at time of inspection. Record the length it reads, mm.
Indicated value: 11.0 mm
